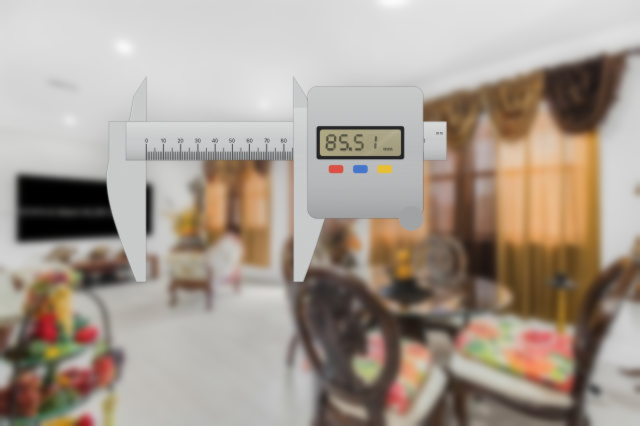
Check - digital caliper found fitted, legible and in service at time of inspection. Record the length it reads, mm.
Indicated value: 85.51 mm
